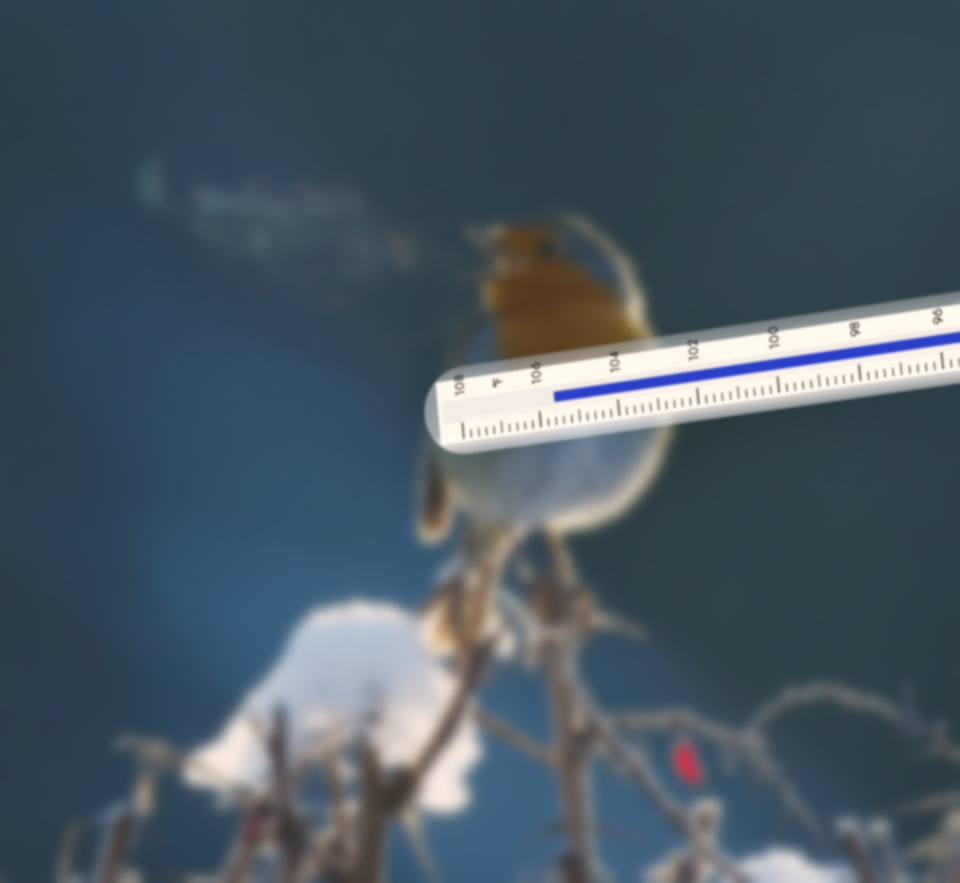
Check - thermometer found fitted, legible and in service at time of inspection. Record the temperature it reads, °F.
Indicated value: 105.6 °F
